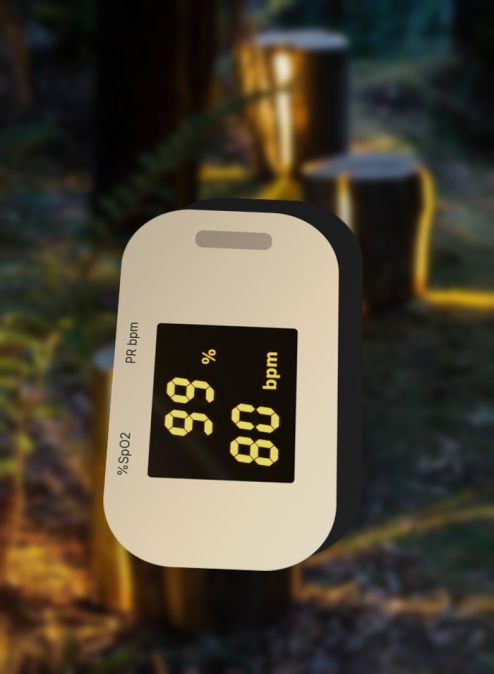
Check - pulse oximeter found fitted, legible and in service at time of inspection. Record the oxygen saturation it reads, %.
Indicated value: 99 %
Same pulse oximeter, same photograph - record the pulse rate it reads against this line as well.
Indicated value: 80 bpm
